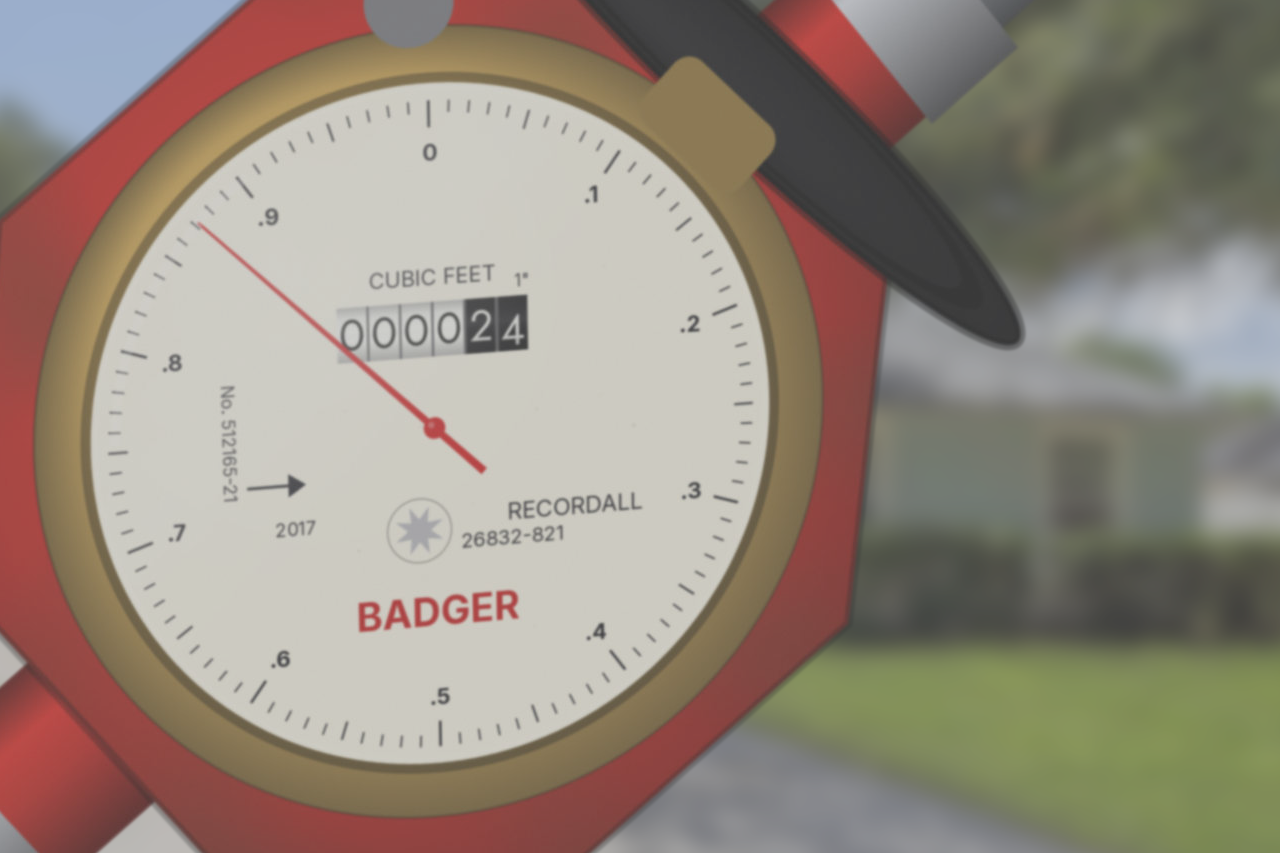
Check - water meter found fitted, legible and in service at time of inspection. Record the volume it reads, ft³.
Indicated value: 23.87 ft³
